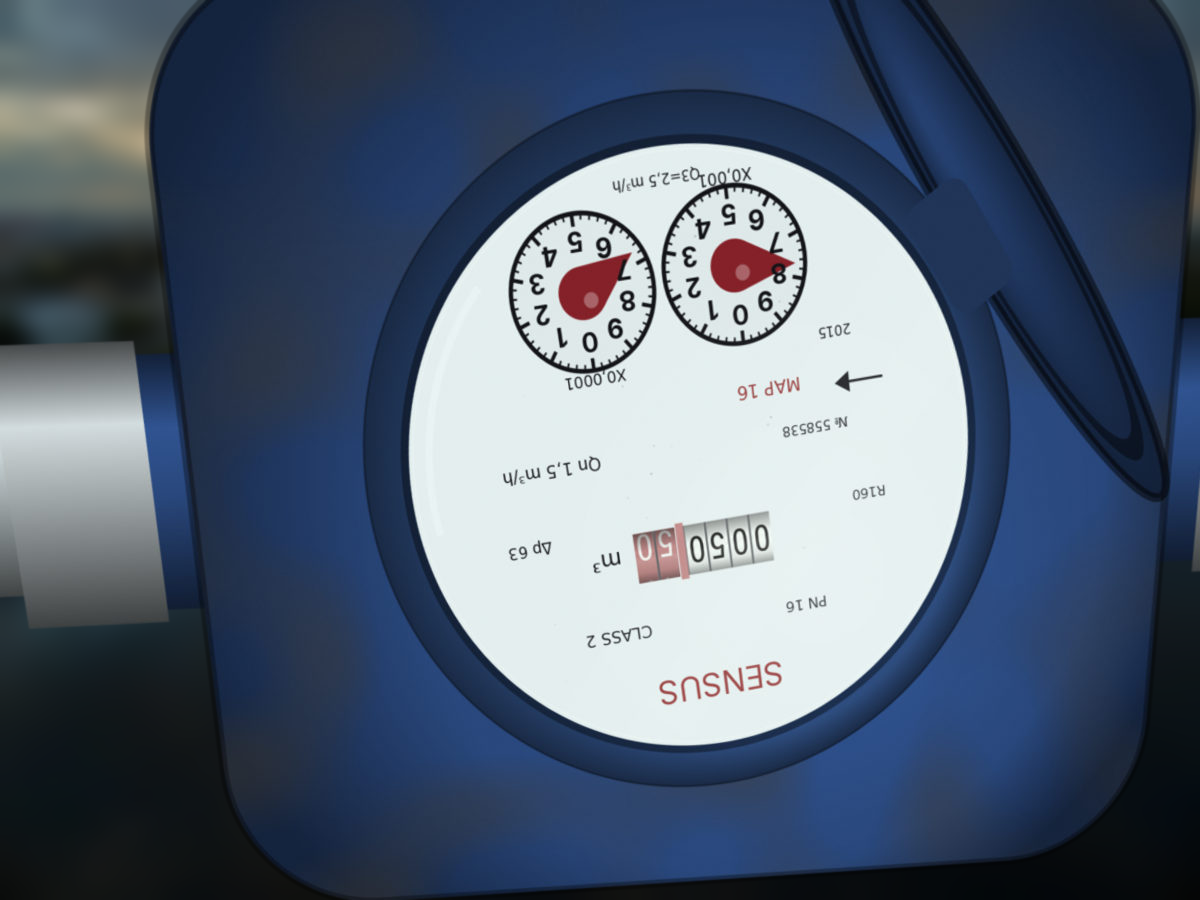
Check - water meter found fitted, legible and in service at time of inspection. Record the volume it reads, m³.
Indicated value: 50.4976 m³
